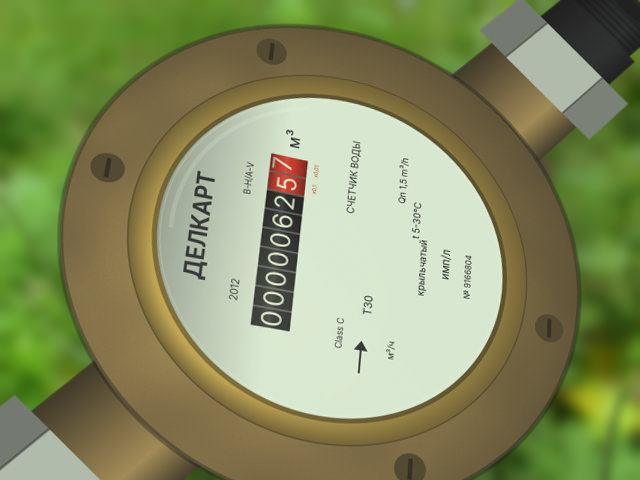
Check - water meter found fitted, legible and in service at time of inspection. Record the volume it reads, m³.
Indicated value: 62.57 m³
